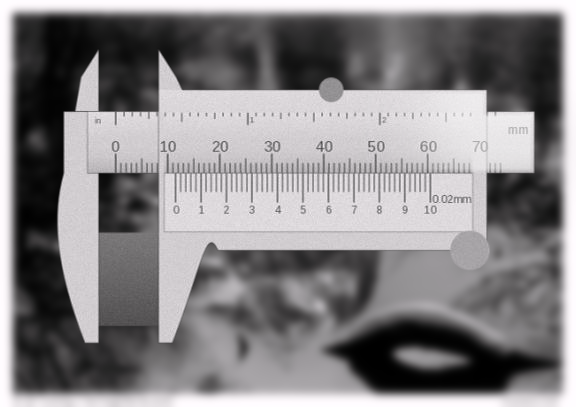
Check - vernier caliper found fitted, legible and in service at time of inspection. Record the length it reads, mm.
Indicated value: 11.5 mm
